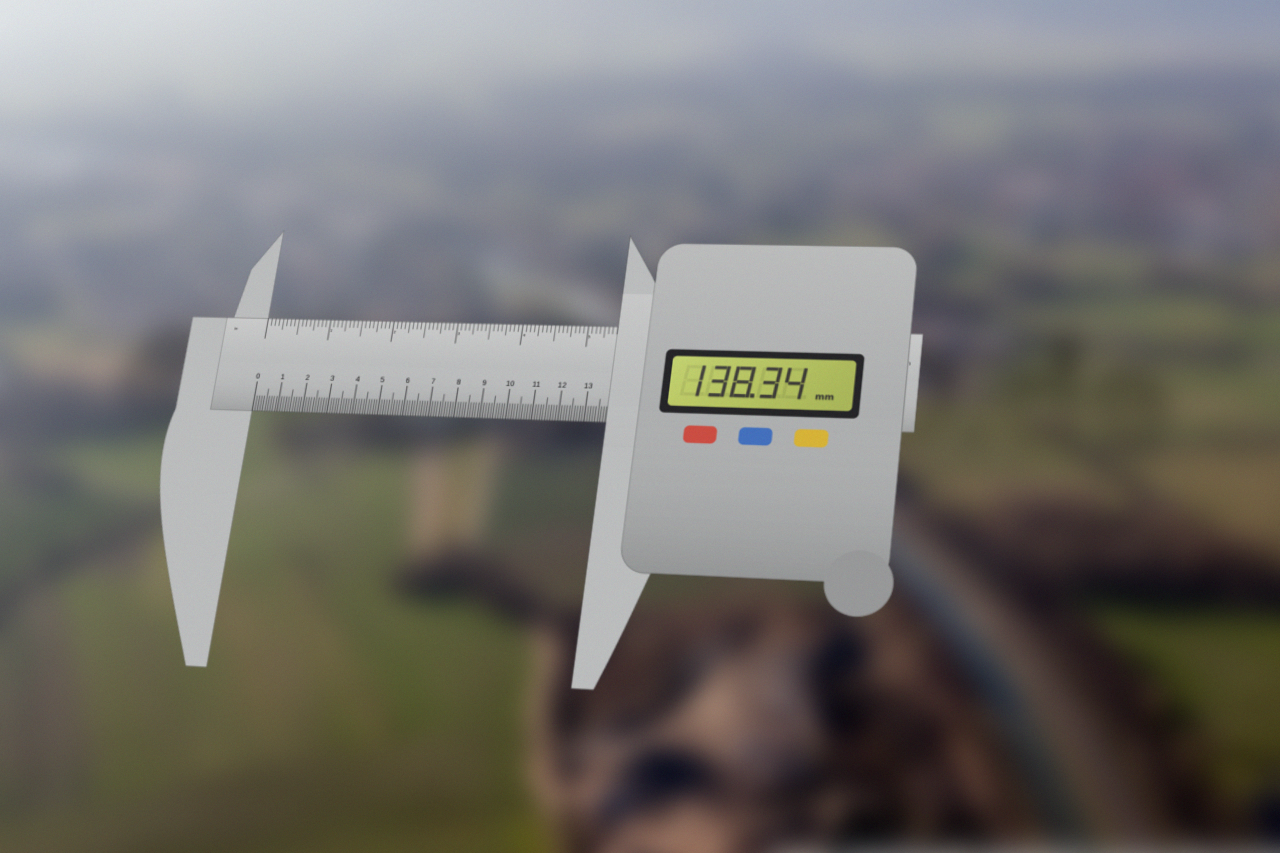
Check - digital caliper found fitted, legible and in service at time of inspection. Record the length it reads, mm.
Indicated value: 138.34 mm
